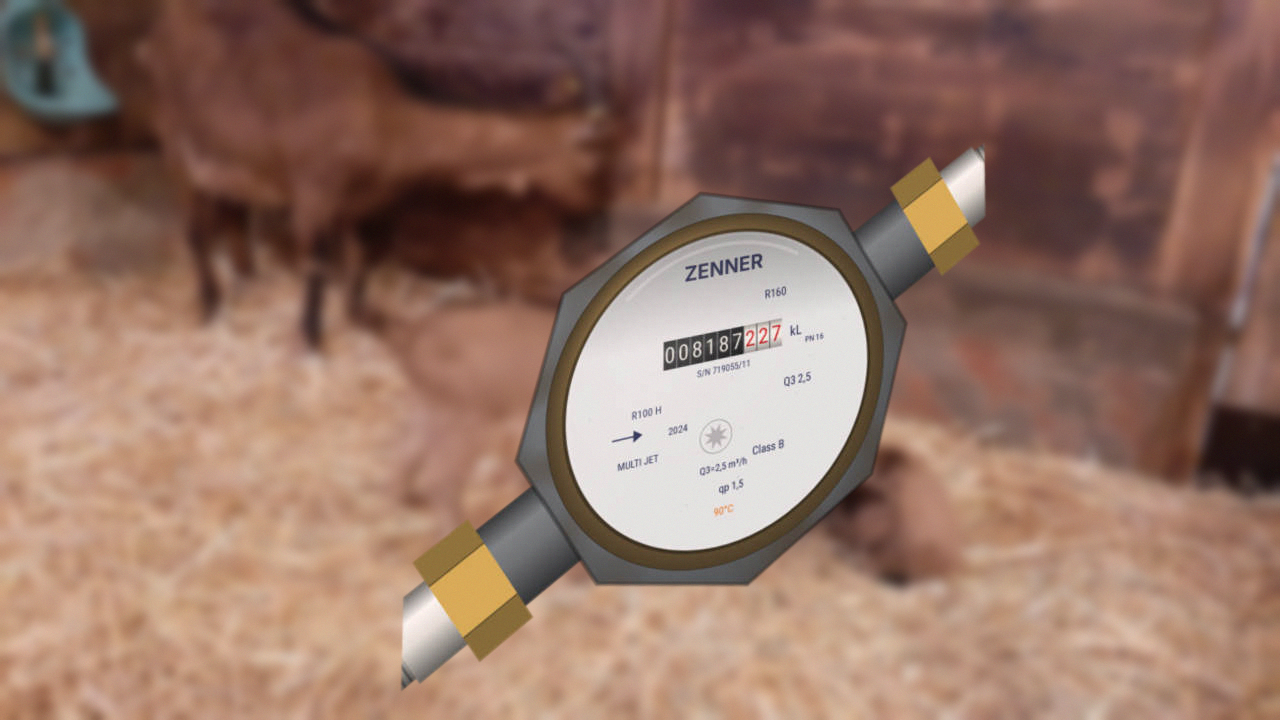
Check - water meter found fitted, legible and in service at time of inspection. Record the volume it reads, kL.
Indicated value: 8187.227 kL
